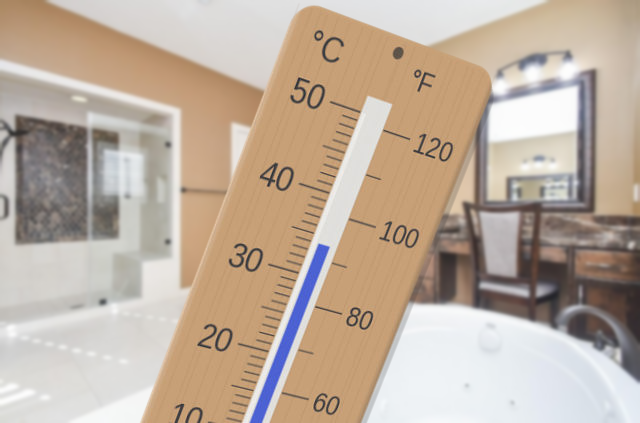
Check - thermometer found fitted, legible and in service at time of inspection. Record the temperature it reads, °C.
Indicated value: 34 °C
